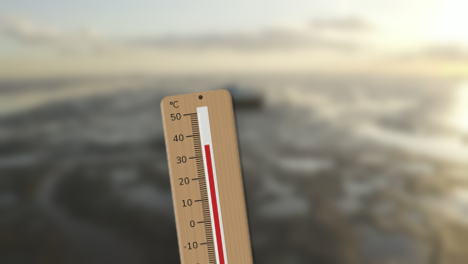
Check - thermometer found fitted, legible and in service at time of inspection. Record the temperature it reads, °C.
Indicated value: 35 °C
